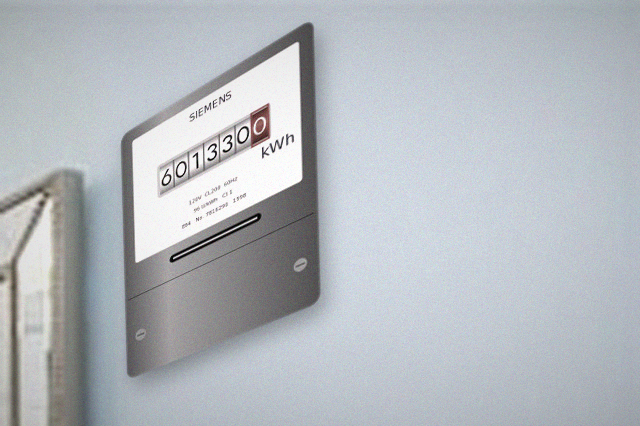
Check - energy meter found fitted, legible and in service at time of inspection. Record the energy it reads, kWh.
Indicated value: 601330.0 kWh
